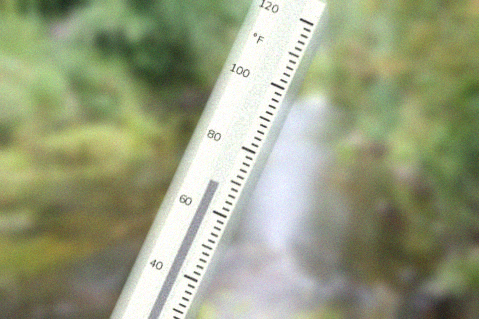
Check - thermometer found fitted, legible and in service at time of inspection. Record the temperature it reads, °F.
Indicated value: 68 °F
